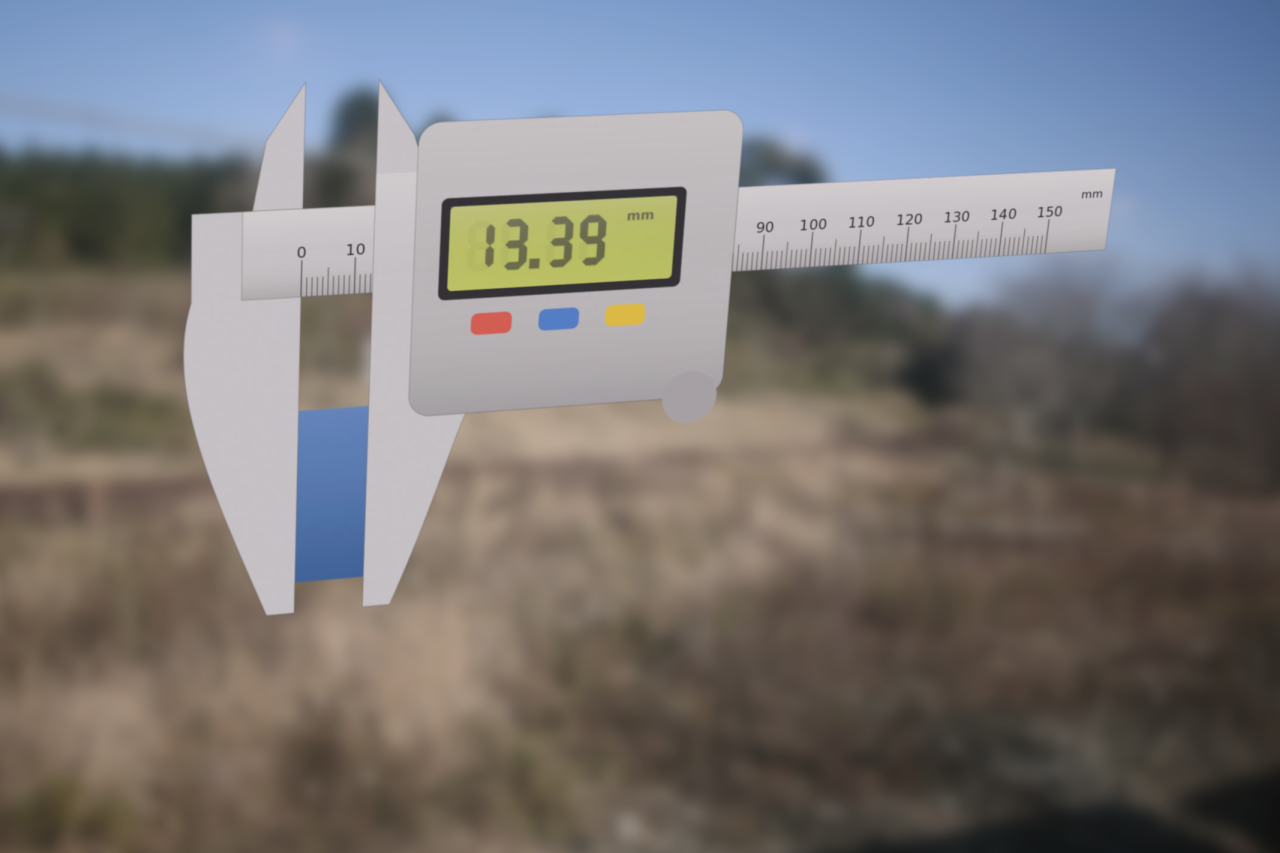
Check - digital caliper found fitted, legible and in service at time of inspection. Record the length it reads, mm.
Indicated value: 13.39 mm
